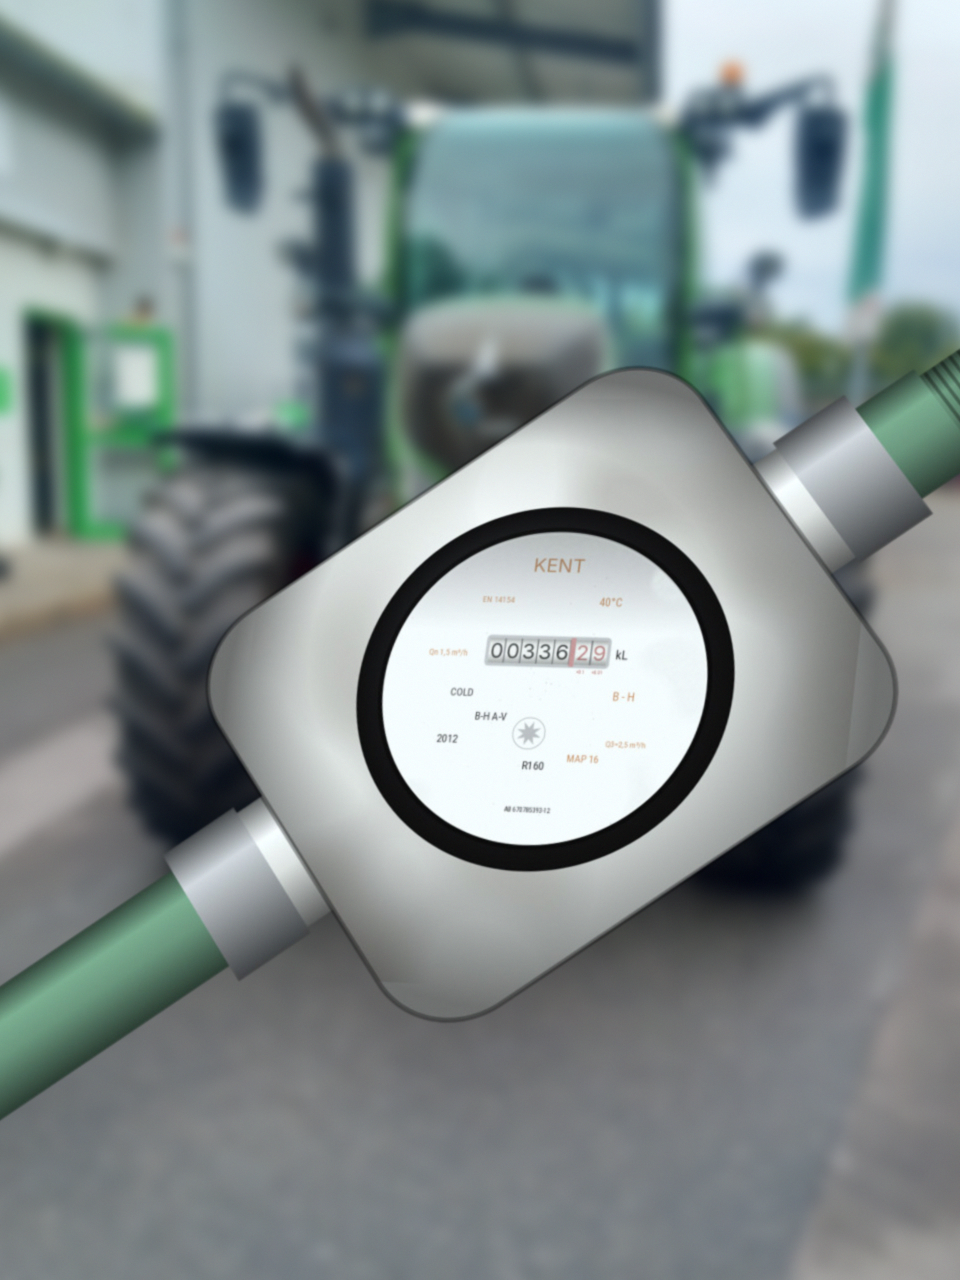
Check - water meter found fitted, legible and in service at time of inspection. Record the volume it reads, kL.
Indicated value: 336.29 kL
